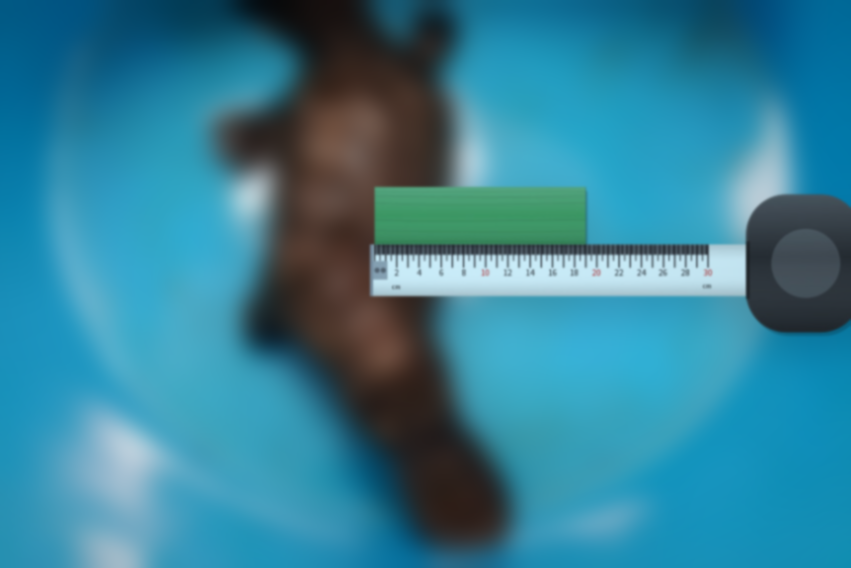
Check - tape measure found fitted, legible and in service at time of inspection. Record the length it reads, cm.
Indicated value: 19 cm
